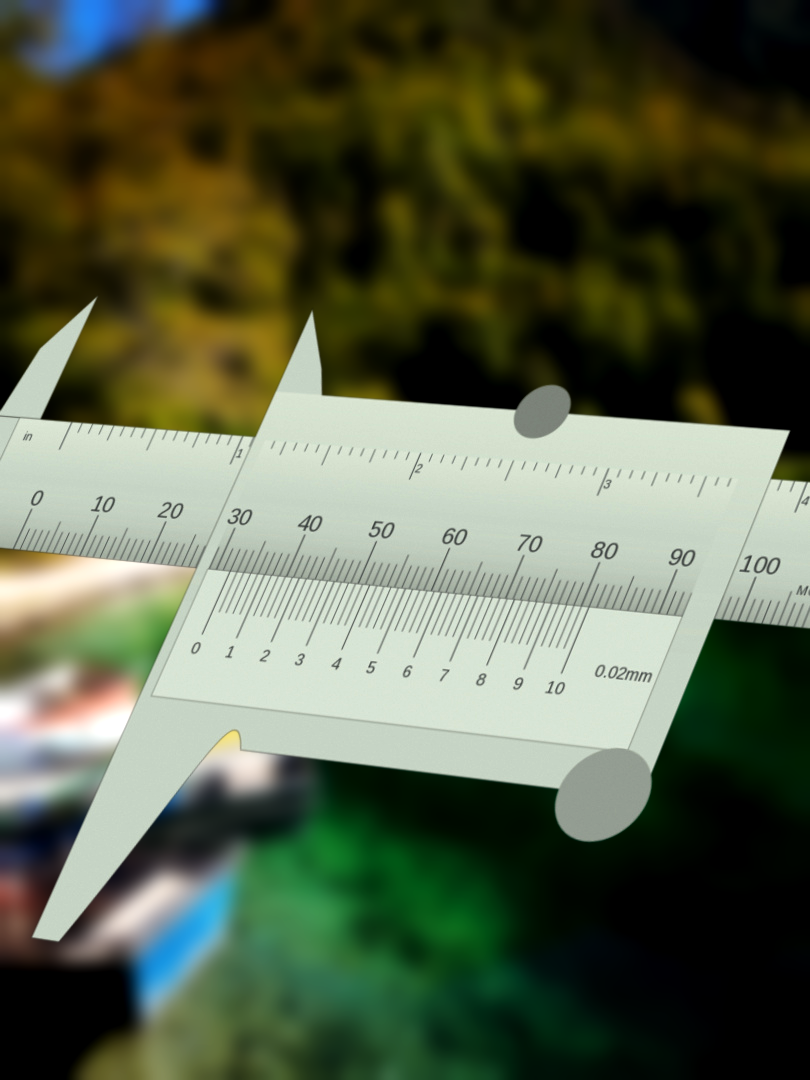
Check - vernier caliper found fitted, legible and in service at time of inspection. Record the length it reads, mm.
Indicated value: 32.0 mm
